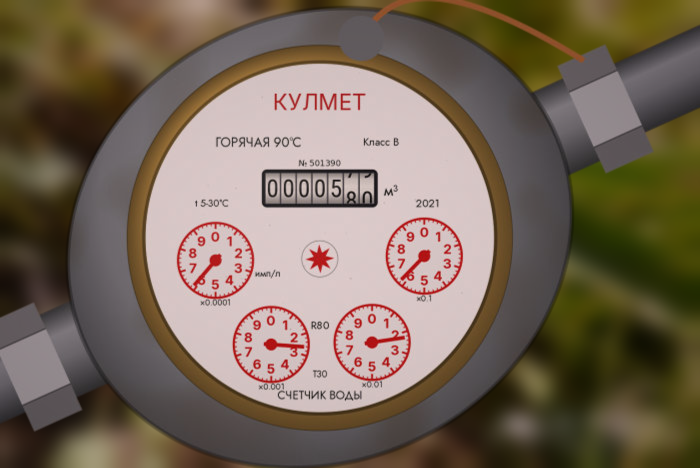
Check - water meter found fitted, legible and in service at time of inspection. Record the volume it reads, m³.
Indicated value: 579.6226 m³
